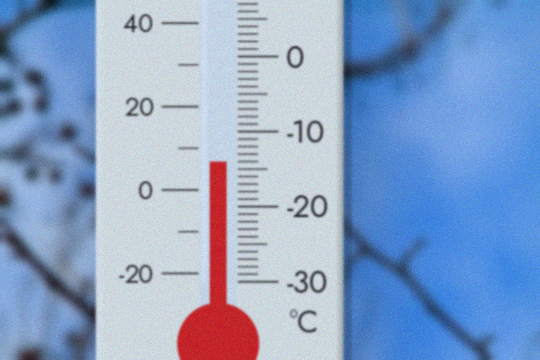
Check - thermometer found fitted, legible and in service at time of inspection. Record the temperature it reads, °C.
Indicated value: -14 °C
